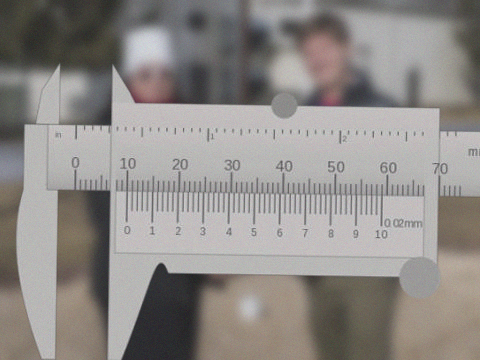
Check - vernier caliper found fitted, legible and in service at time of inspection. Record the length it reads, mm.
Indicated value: 10.0 mm
